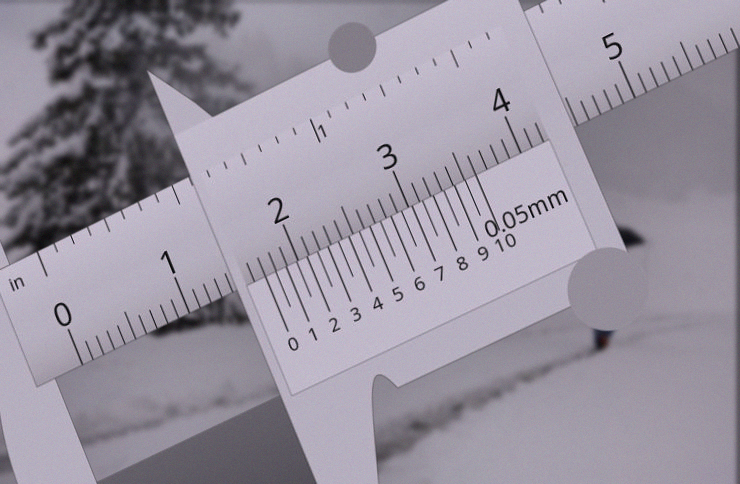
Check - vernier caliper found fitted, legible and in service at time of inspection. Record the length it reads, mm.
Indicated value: 17.0 mm
